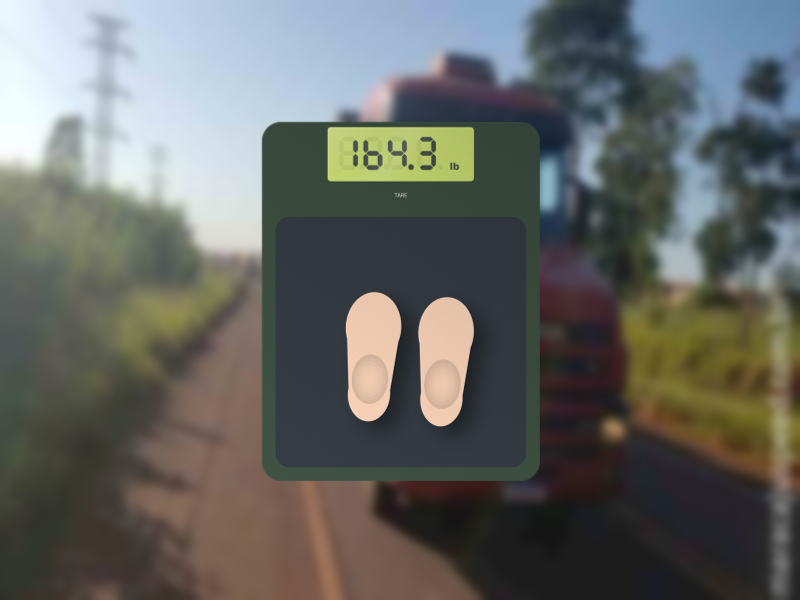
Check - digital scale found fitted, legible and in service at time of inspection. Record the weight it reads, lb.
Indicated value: 164.3 lb
